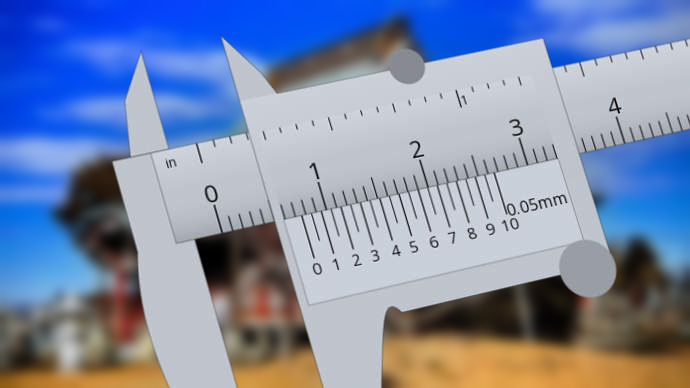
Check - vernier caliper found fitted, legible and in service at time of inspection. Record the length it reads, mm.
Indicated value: 7.6 mm
